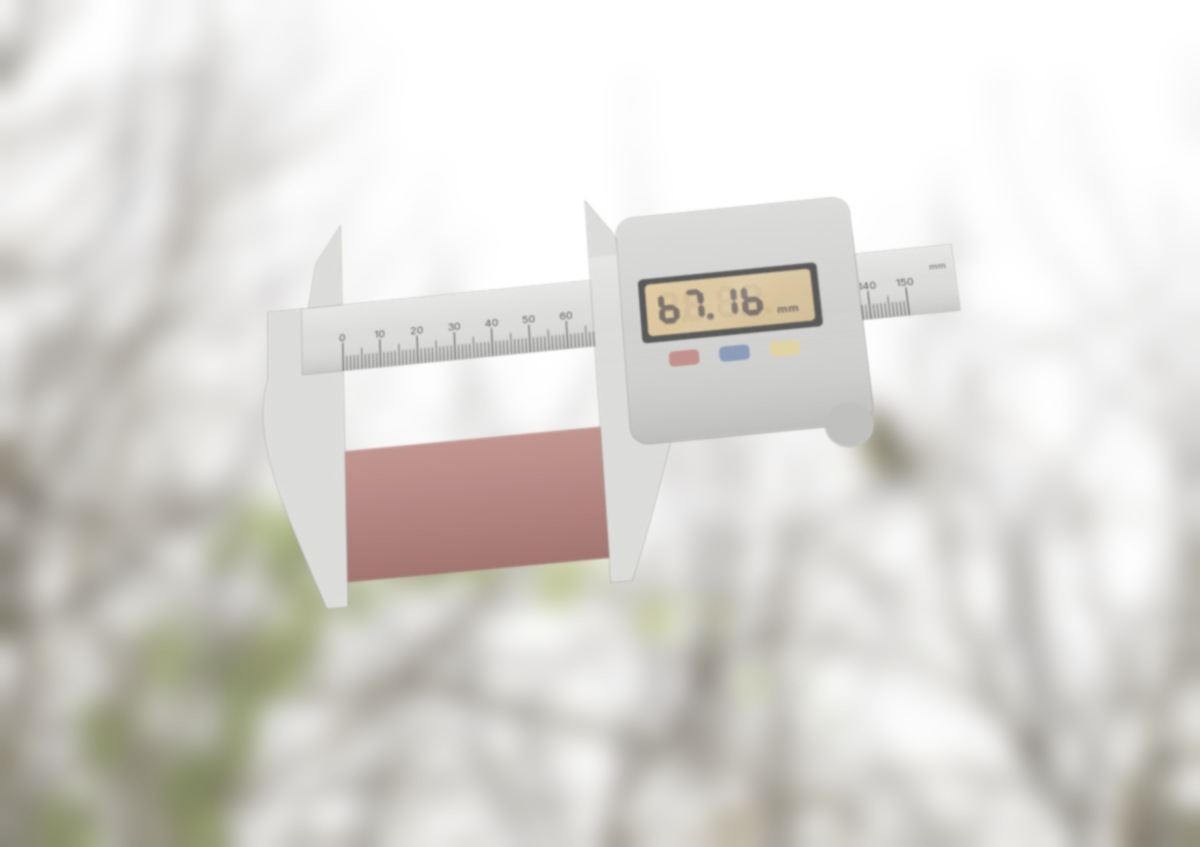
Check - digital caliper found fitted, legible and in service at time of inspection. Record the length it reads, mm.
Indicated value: 67.16 mm
